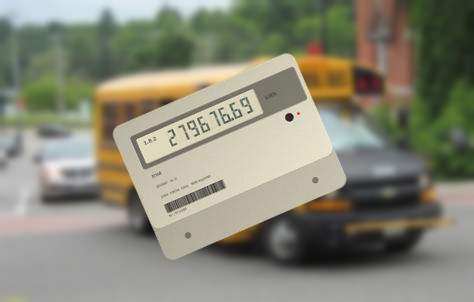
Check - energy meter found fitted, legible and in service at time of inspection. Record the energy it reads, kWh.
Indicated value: 279676.69 kWh
